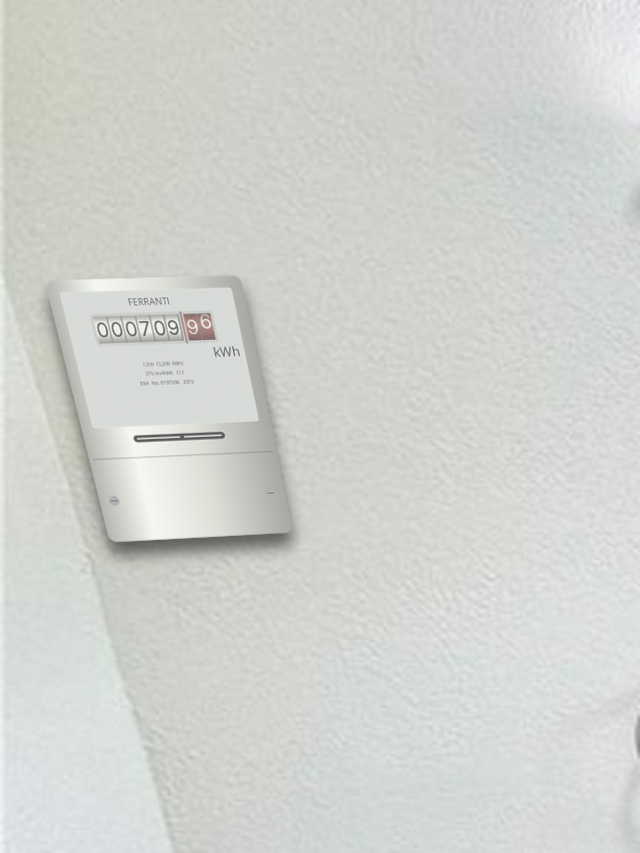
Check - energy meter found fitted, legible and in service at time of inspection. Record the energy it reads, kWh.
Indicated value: 709.96 kWh
